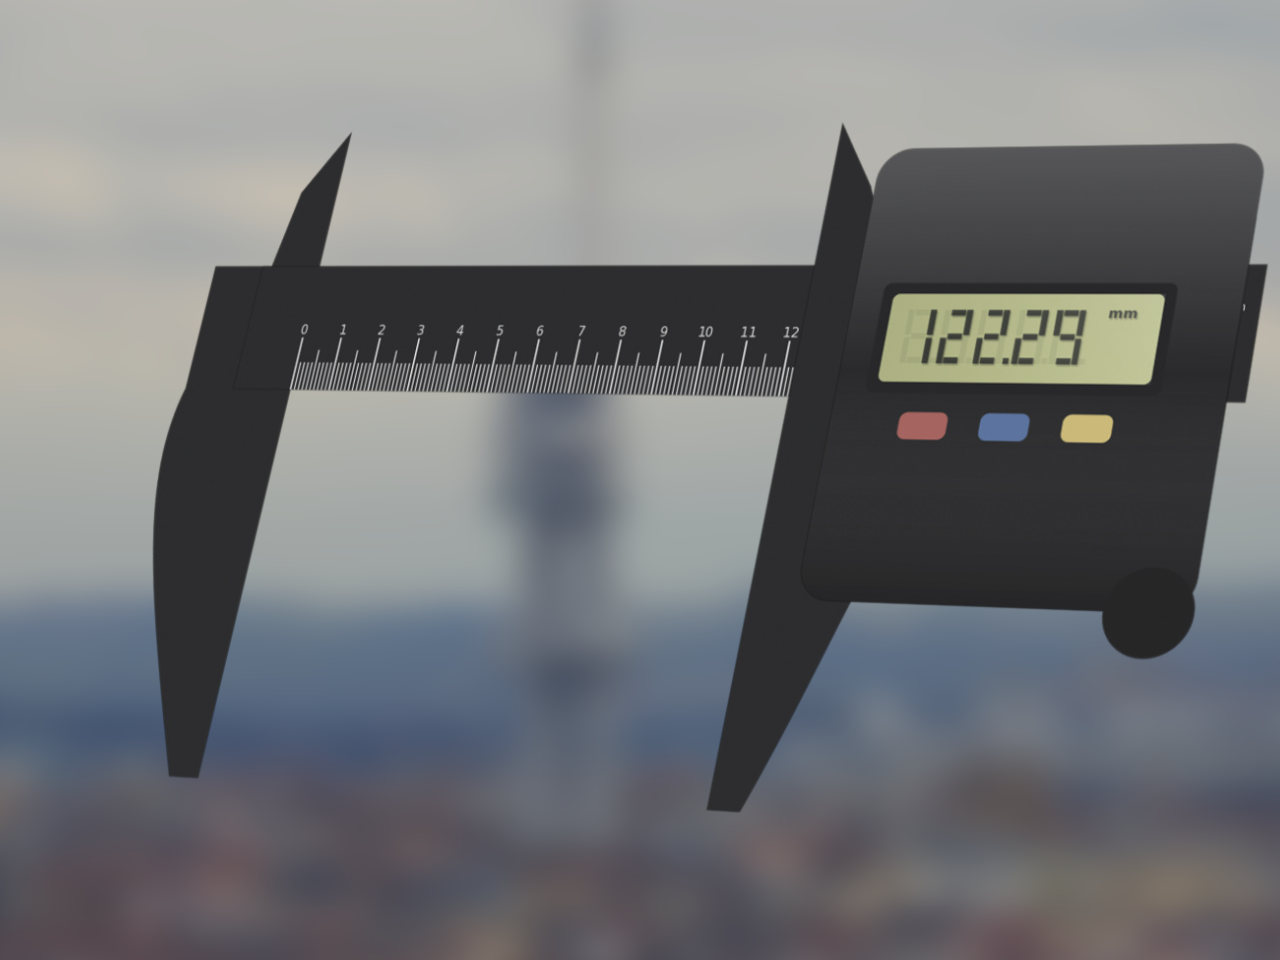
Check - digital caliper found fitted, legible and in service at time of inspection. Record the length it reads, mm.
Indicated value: 122.29 mm
